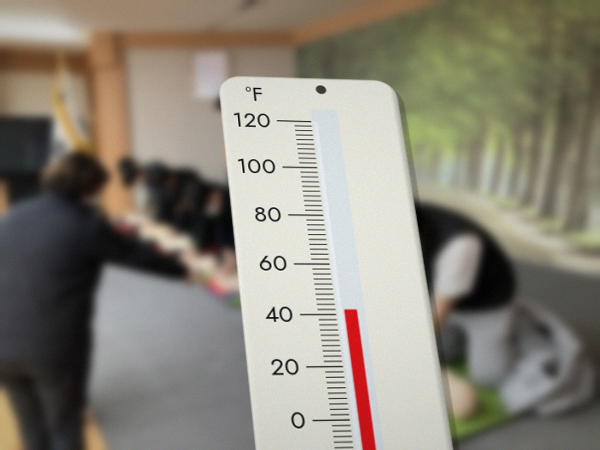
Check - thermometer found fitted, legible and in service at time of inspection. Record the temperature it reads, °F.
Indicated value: 42 °F
